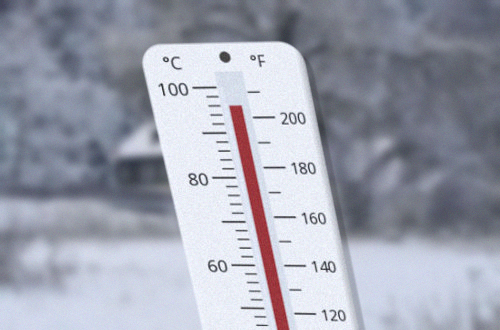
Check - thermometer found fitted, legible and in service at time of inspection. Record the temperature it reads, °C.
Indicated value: 96 °C
